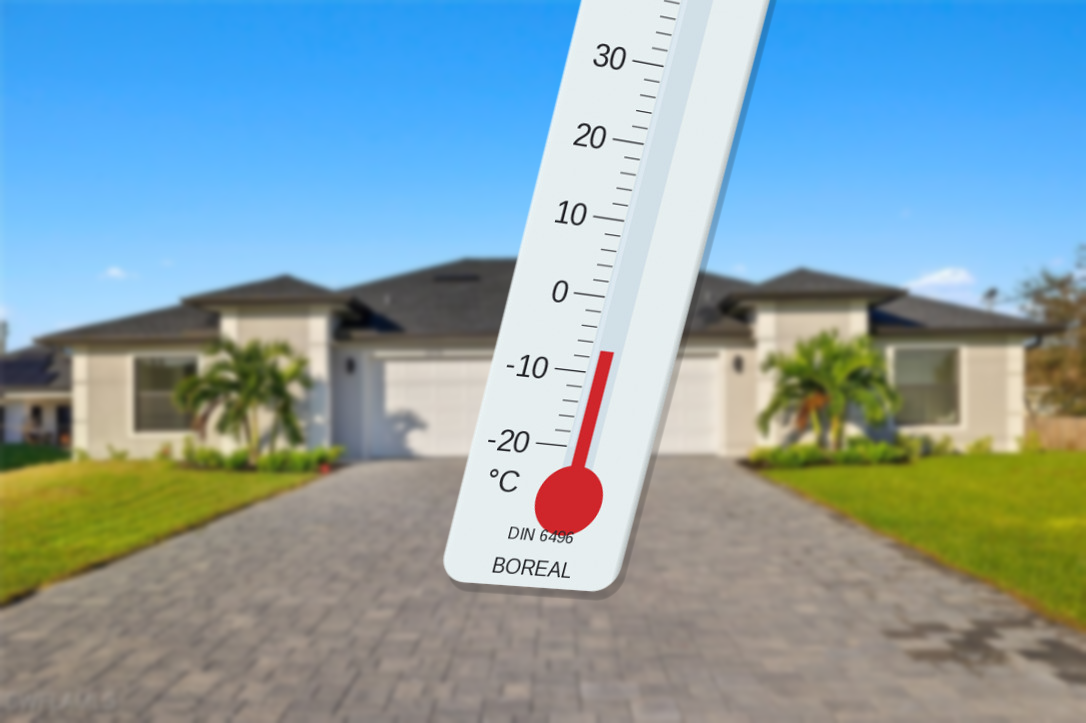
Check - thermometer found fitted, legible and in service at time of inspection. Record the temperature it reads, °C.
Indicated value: -7 °C
